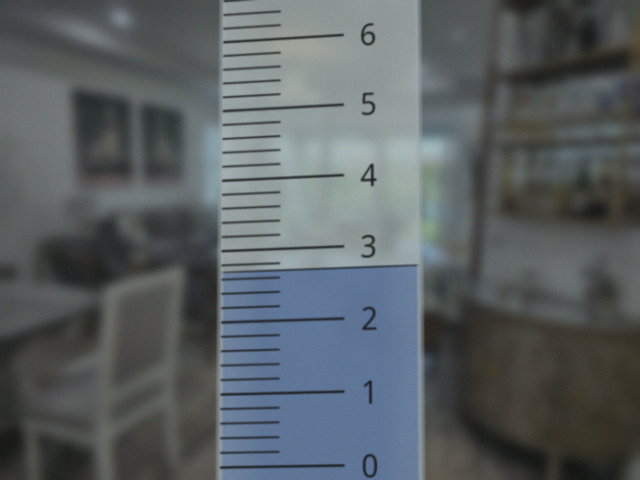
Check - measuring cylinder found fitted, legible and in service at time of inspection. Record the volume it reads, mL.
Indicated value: 2.7 mL
